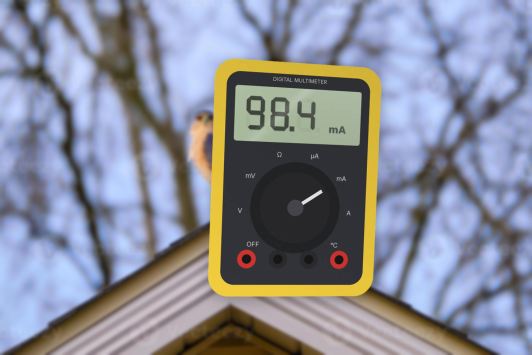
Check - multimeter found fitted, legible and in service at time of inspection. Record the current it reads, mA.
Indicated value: 98.4 mA
